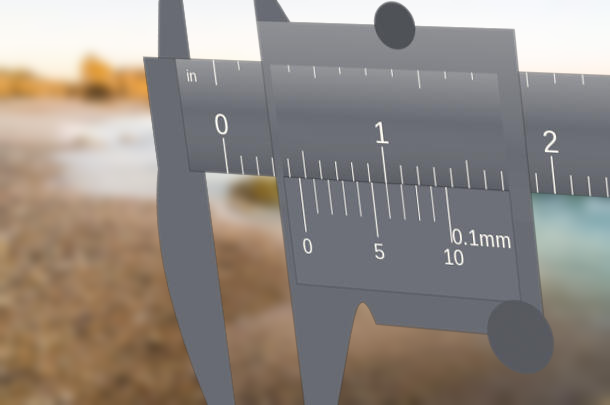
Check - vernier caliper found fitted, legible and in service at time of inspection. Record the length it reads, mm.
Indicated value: 4.6 mm
